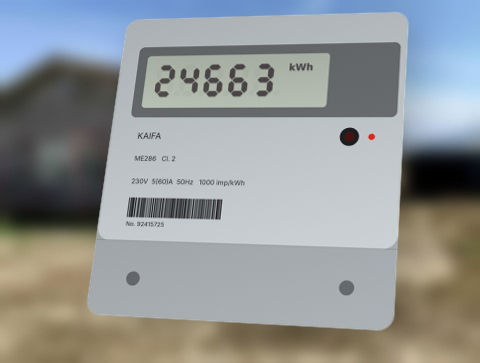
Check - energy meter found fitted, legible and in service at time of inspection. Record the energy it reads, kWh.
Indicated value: 24663 kWh
